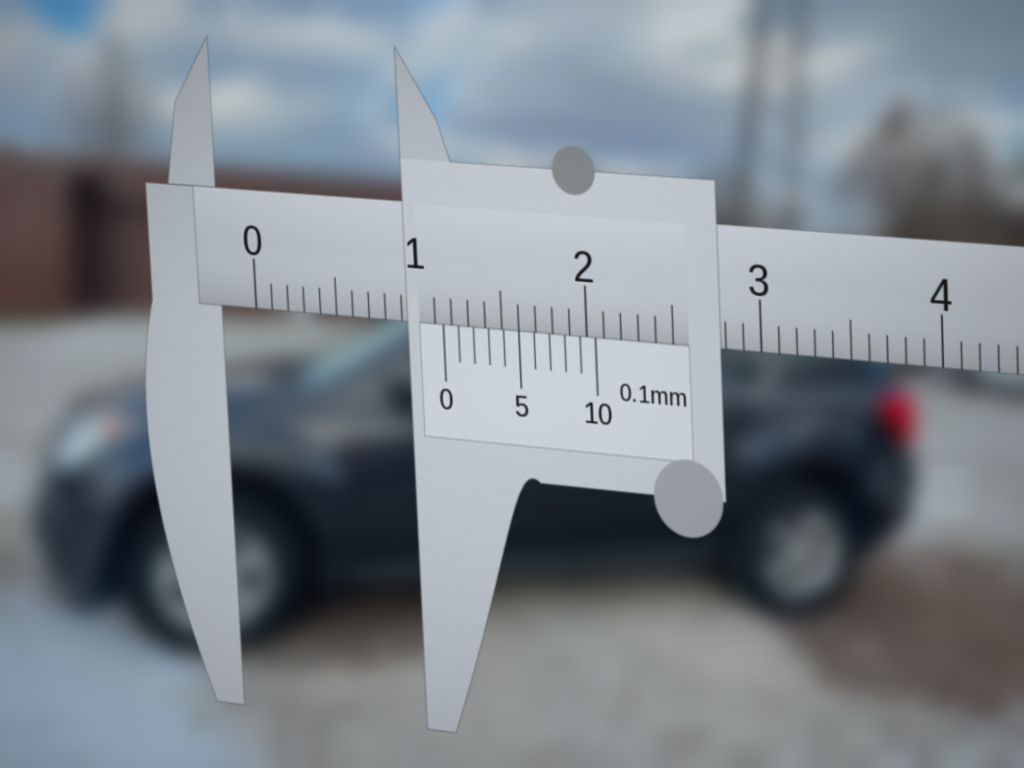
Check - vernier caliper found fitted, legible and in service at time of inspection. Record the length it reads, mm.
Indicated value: 11.5 mm
